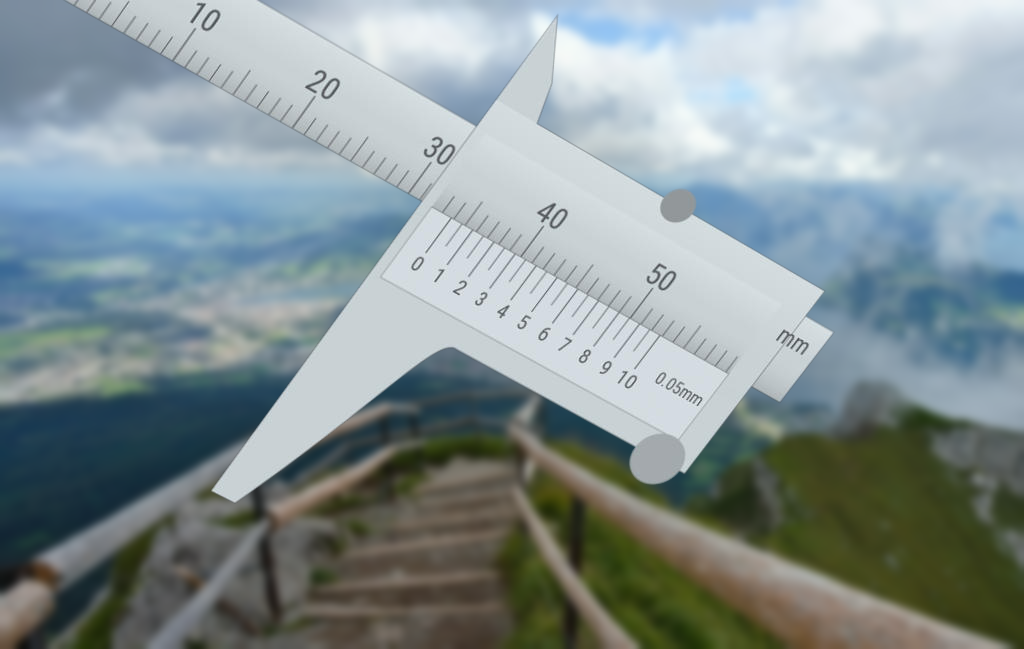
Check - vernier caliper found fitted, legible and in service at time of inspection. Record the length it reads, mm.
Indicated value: 33.8 mm
